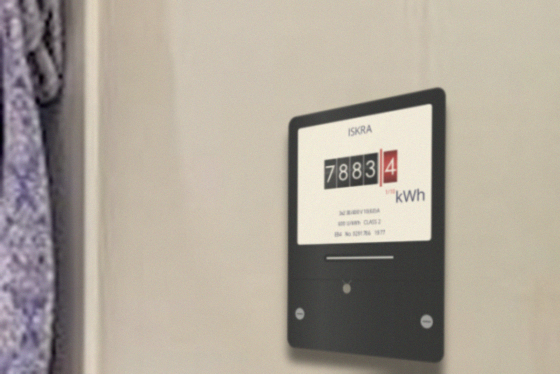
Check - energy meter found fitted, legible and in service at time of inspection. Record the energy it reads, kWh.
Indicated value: 7883.4 kWh
